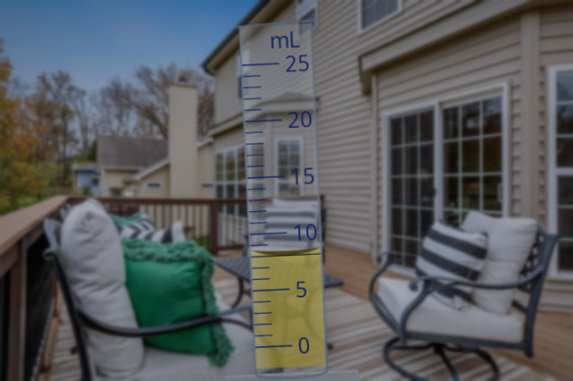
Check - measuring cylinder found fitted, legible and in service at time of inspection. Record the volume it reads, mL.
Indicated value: 8 mL
